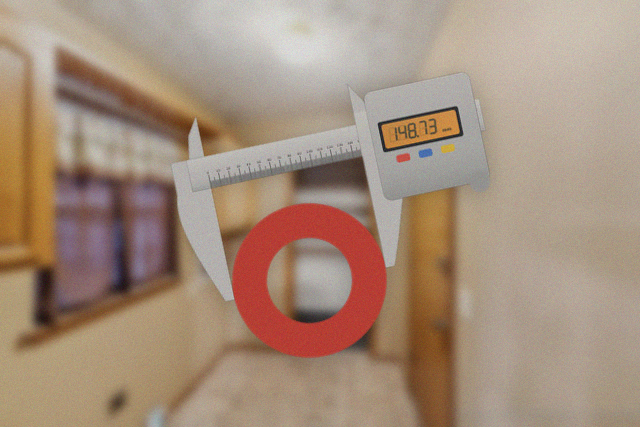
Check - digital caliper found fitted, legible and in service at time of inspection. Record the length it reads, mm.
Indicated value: 148.73 mm
